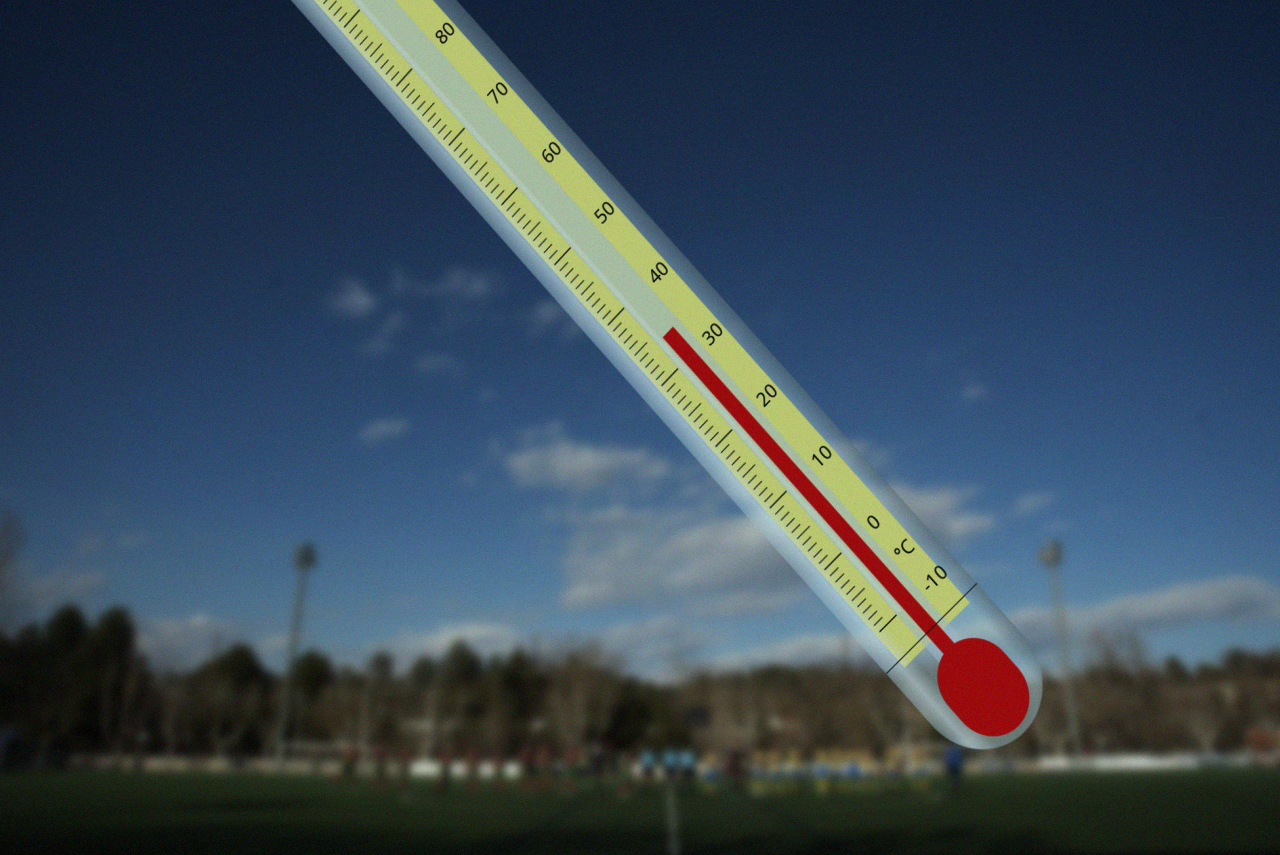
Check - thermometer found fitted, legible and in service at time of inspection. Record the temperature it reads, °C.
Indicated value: 34 °C
